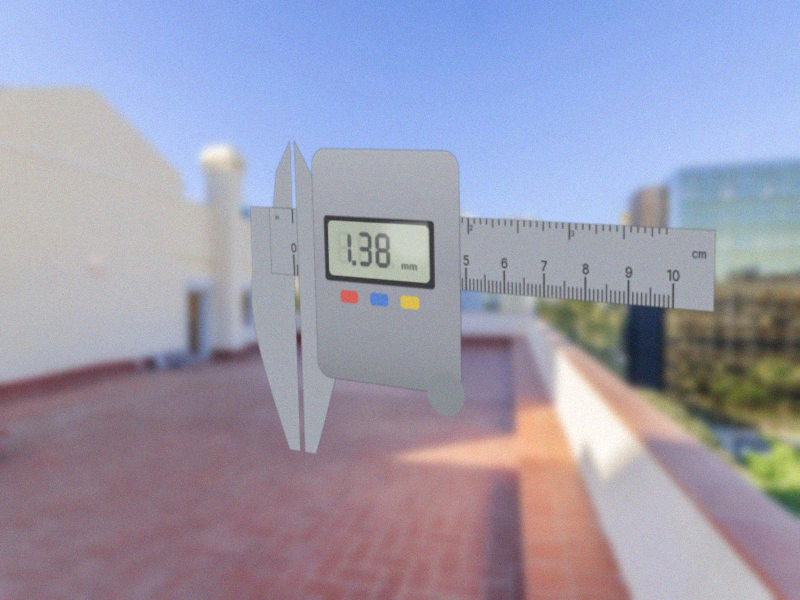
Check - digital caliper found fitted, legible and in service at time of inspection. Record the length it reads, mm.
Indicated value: 1.38 mm
